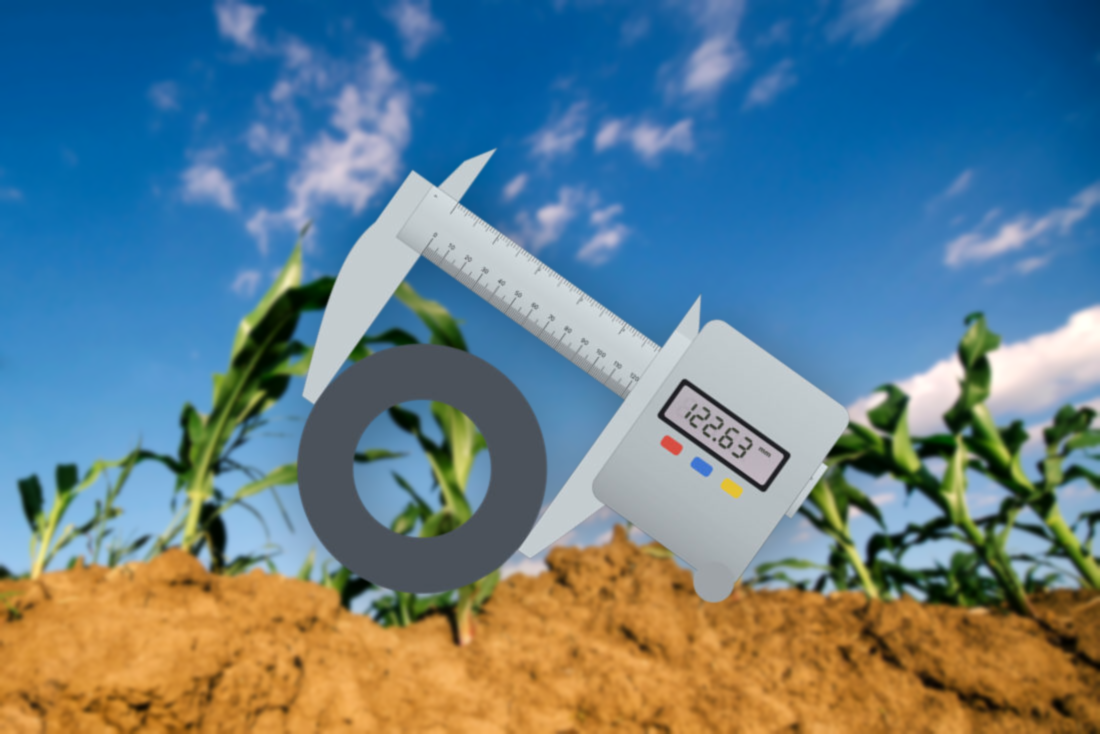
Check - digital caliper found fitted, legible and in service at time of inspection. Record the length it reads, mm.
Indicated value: 122.63 mm
